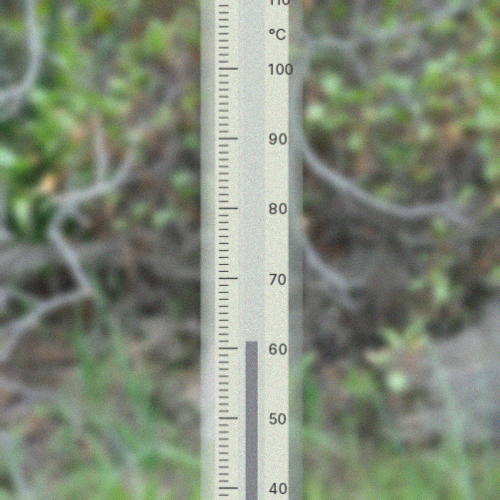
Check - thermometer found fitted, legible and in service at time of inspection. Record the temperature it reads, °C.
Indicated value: 61 °C
